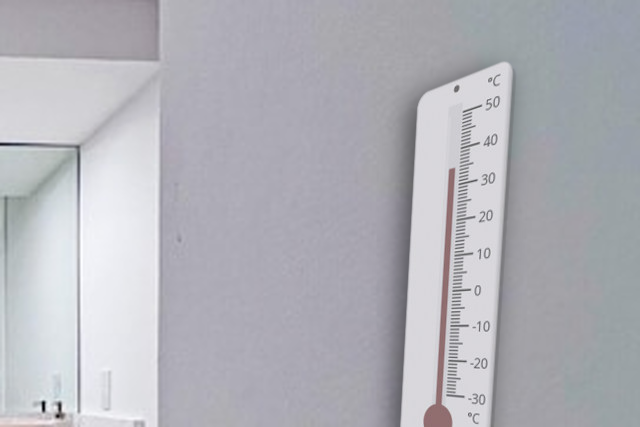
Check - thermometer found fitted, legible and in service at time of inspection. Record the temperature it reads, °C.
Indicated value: 35 °C
